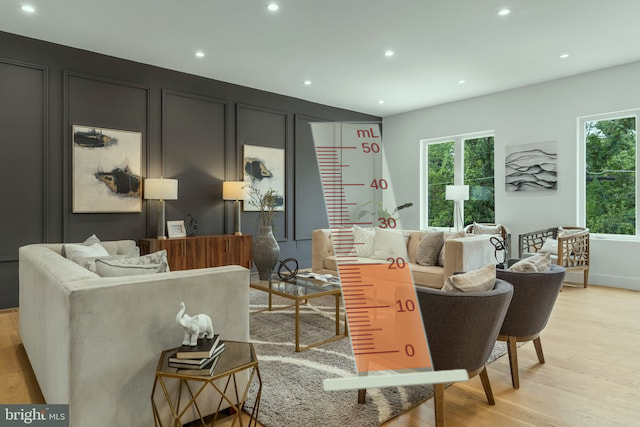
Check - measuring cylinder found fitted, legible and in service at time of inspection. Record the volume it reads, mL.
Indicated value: 20 mL
